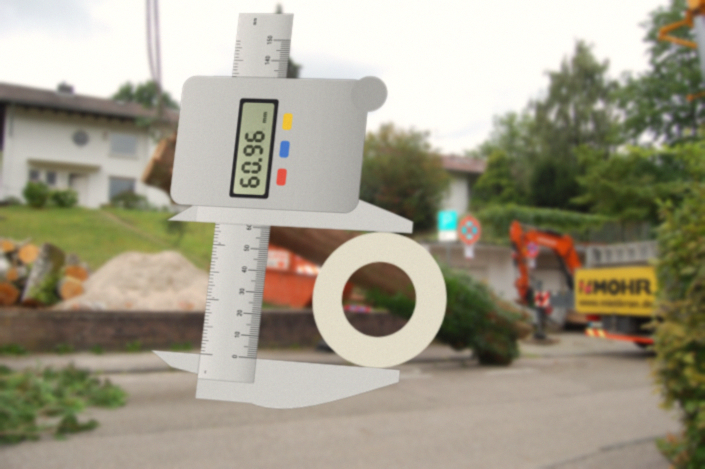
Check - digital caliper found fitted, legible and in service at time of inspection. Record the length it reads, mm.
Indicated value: 60.96 mm
